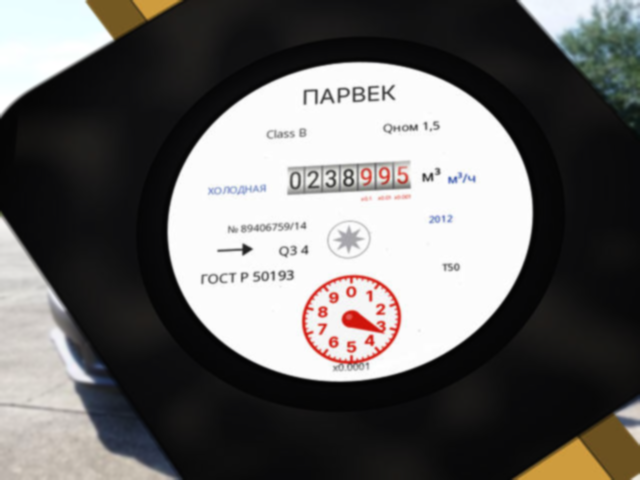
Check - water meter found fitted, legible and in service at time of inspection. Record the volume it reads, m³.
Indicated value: 238.9953 m³
